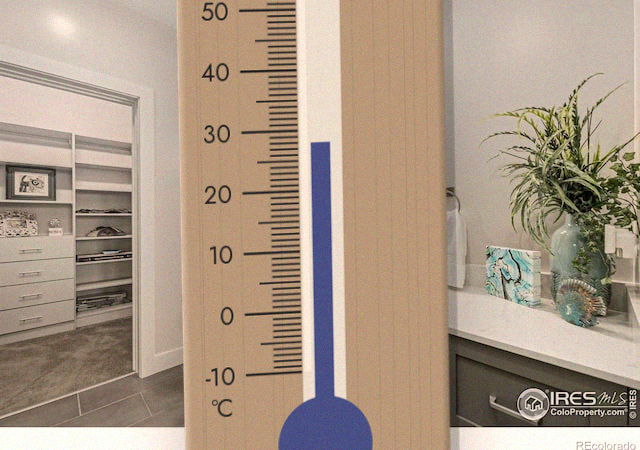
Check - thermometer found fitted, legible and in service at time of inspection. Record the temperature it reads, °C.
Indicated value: 28 °C
